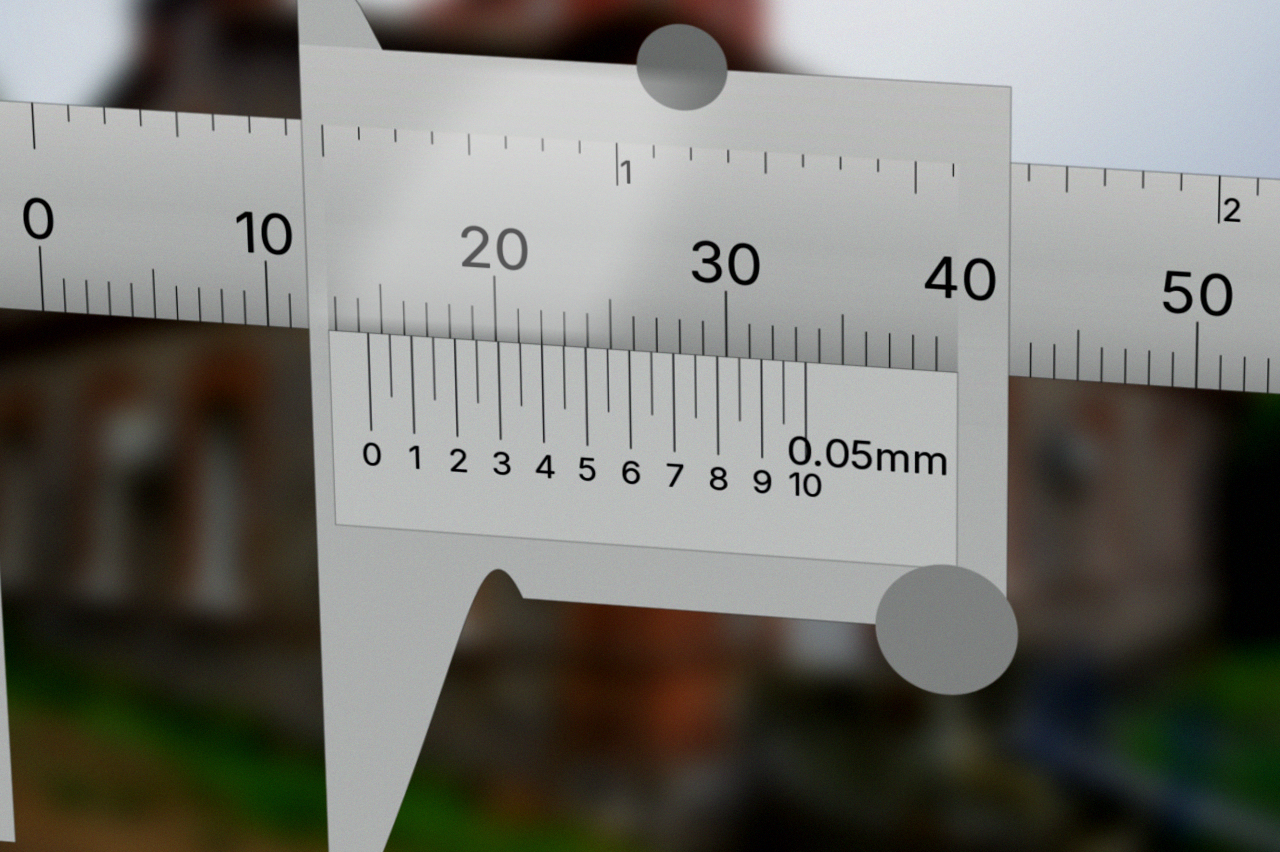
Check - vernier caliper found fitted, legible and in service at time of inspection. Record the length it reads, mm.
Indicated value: 14.4 mm
